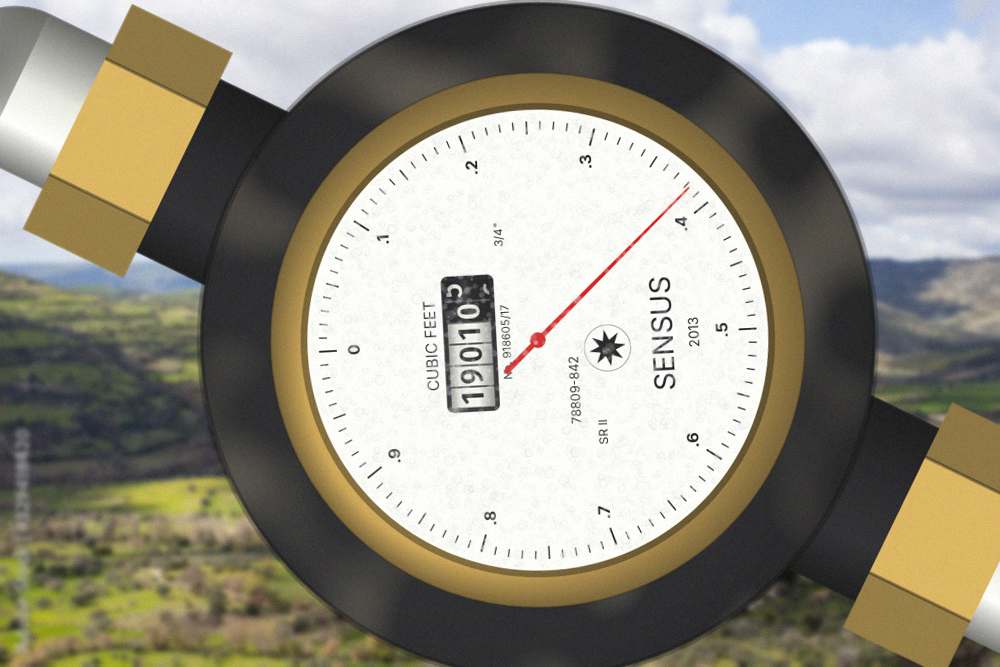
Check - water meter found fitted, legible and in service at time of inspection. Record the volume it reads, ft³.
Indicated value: 190105.38 ft³
